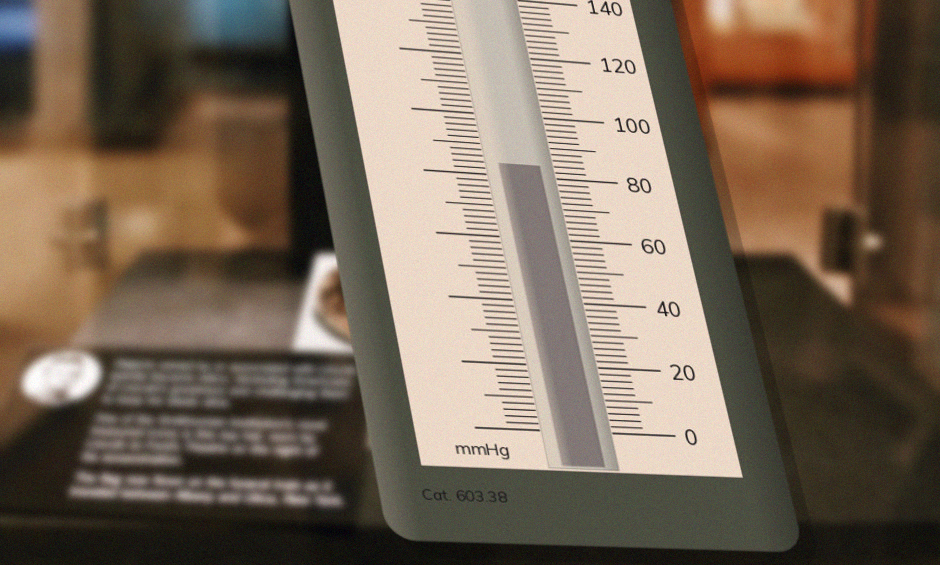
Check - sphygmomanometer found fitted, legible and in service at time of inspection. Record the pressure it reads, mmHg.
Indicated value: 84 mmHg
